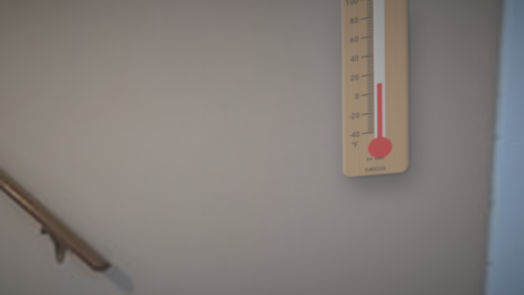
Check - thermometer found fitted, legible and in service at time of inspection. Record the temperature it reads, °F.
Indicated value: 10 °F
